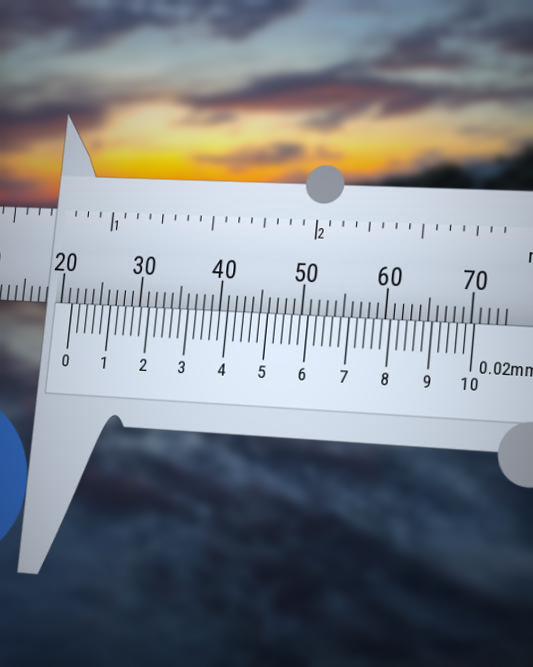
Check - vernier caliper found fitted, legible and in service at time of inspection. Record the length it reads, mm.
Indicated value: 21.4 mm
